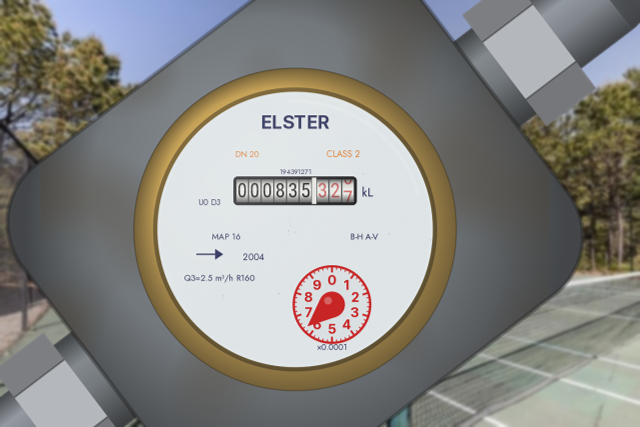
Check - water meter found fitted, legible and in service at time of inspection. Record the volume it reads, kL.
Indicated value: 835.3266 kL
